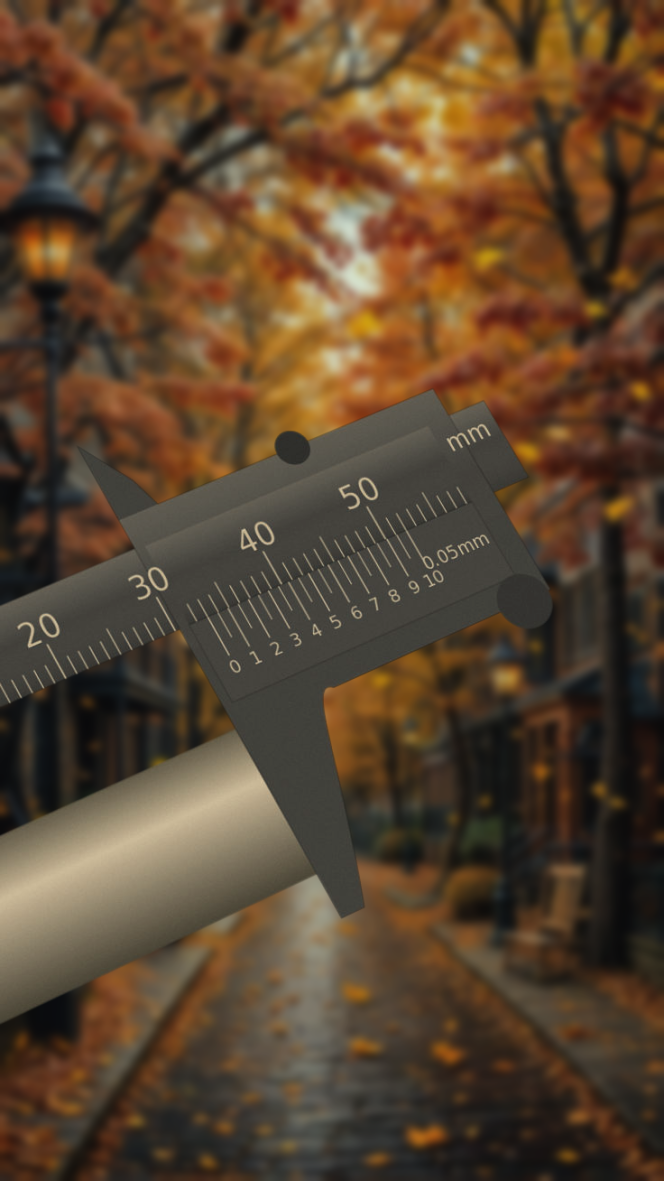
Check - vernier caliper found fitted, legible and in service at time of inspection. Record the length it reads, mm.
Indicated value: 33.0 mm
